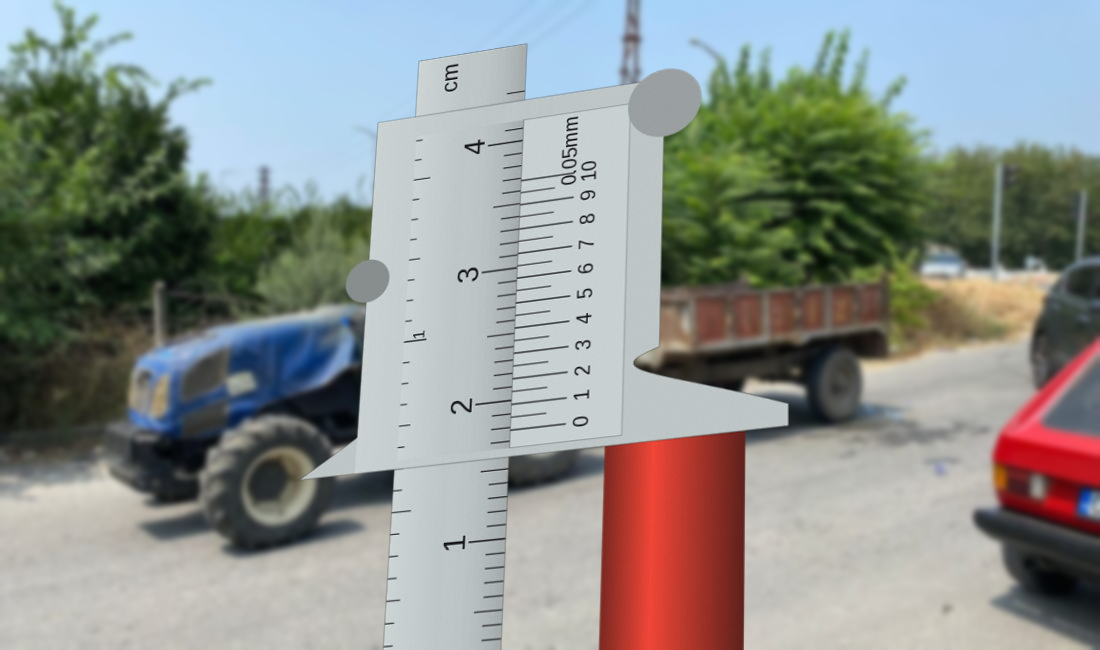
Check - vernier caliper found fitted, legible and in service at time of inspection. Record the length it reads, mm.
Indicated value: 17.8 mm
